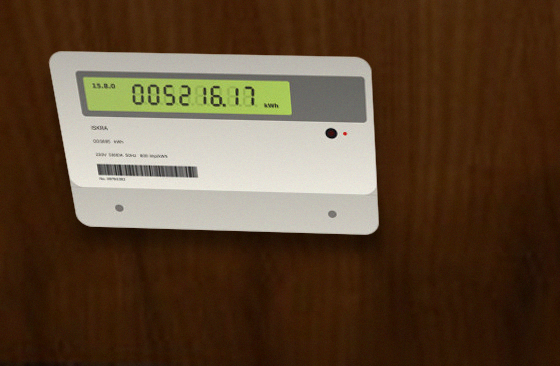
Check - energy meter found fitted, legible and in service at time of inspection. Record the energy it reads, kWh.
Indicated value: 5216.17 kWh
